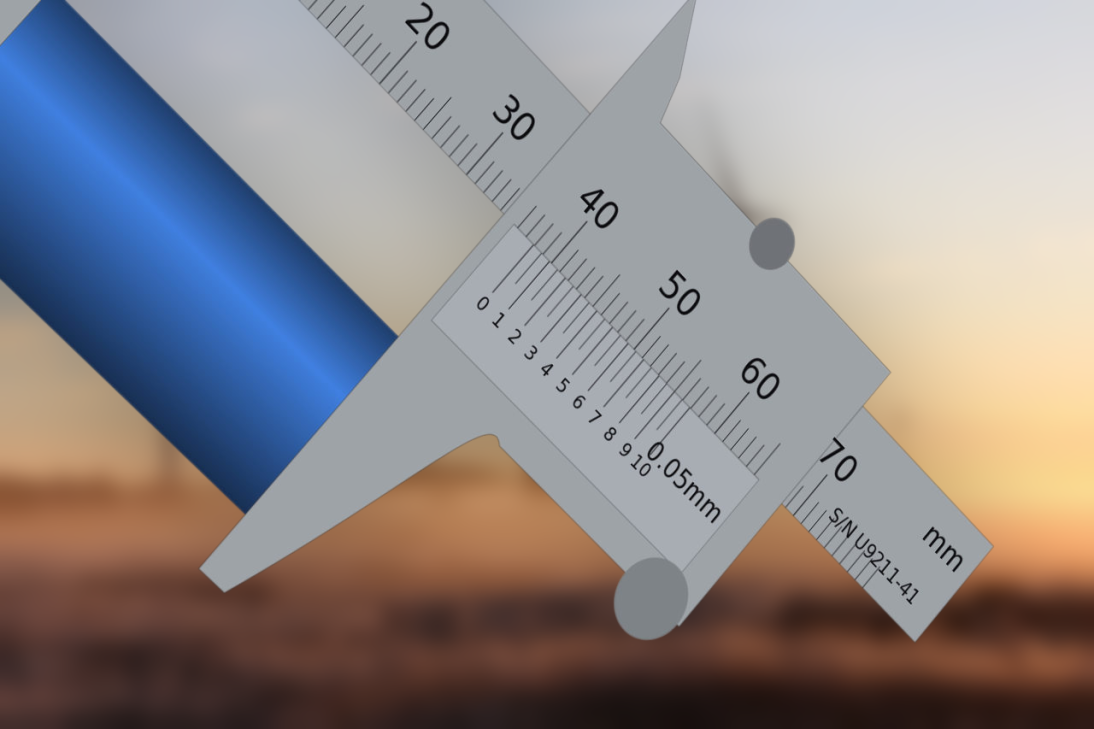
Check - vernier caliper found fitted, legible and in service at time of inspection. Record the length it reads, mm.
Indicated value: 37.9 mm
